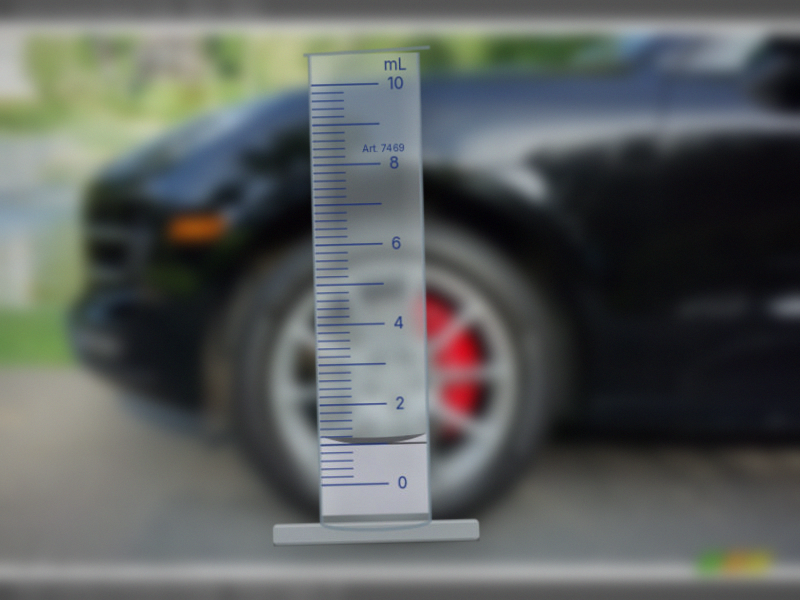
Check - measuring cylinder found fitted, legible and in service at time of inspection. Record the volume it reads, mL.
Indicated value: 1 mL
